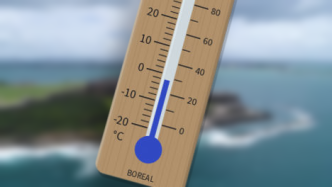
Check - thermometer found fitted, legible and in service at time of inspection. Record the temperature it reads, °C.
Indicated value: -2 °C
